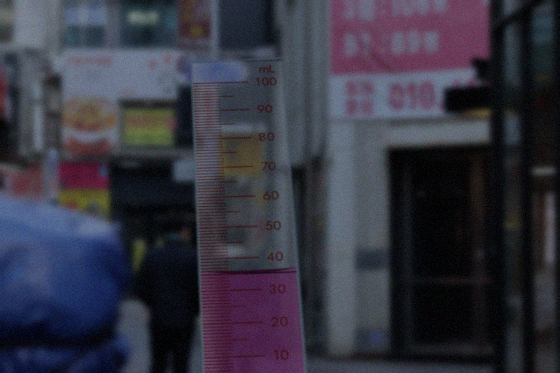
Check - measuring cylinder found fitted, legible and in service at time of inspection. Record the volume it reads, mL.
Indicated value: 35 mL
